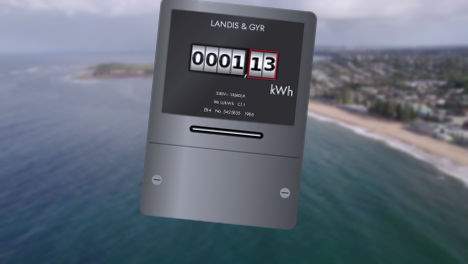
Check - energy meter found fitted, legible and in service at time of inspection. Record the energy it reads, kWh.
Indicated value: 1.13 kWh
